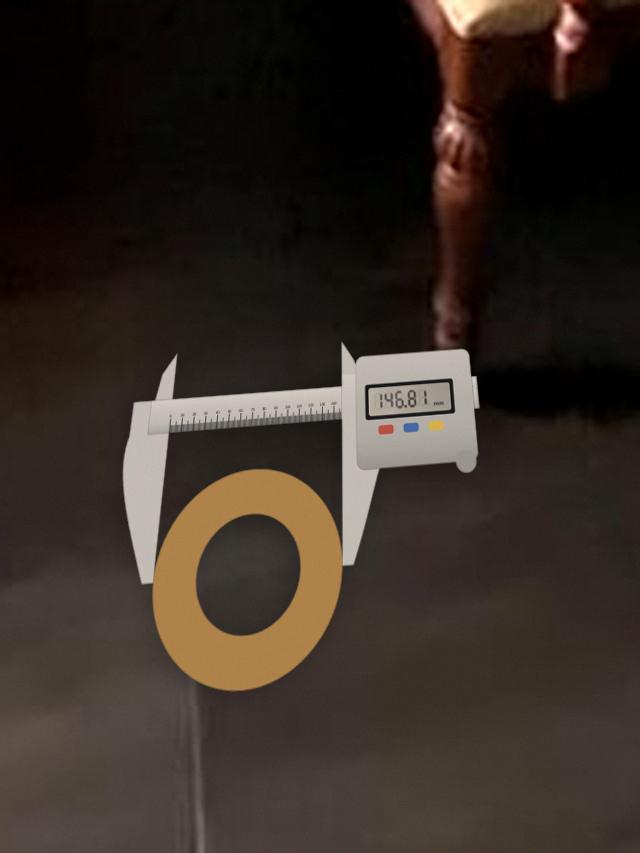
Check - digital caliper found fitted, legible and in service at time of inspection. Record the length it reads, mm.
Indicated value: 146.81 mm
